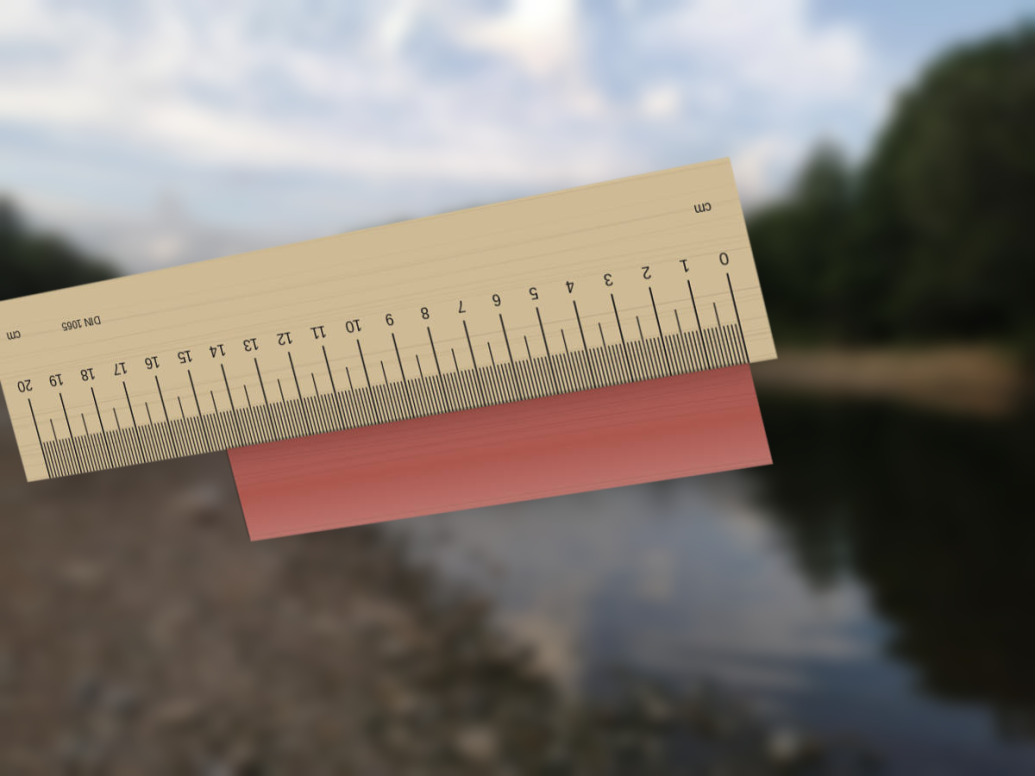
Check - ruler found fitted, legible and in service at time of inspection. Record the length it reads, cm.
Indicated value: 14.5 cm
